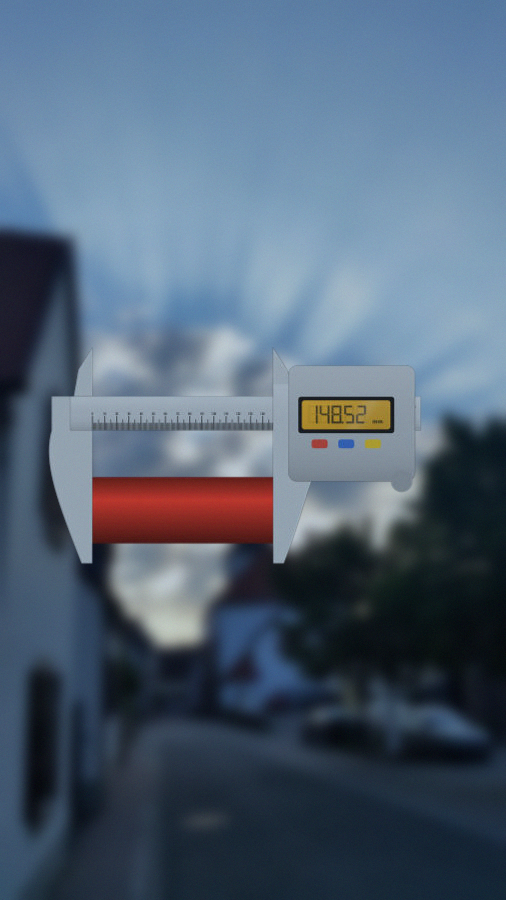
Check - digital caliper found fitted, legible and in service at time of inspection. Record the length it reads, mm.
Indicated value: 148.52 mm
